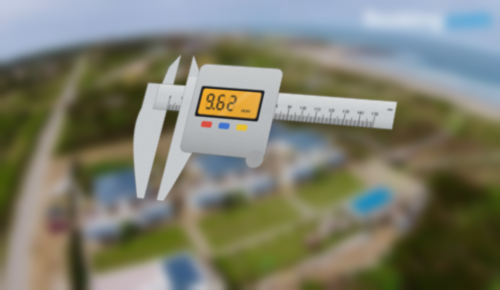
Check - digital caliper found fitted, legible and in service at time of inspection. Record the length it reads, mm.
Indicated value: 9.62 mm
